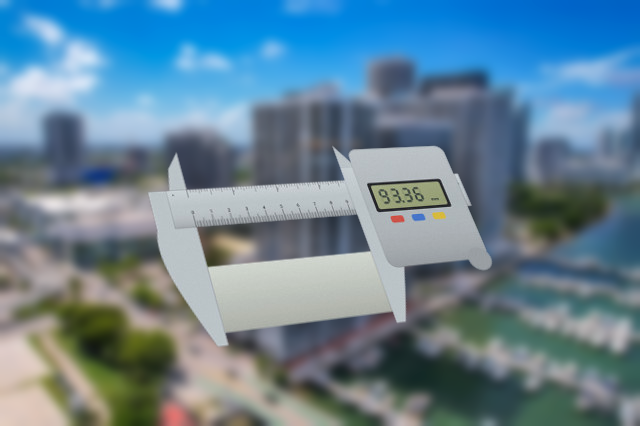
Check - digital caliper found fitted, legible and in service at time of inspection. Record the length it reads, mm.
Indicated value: 93.36 mm
